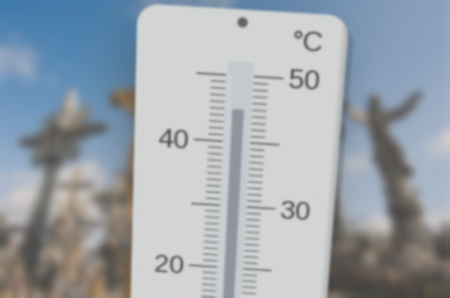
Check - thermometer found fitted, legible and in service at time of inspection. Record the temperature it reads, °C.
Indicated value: 45 °C
